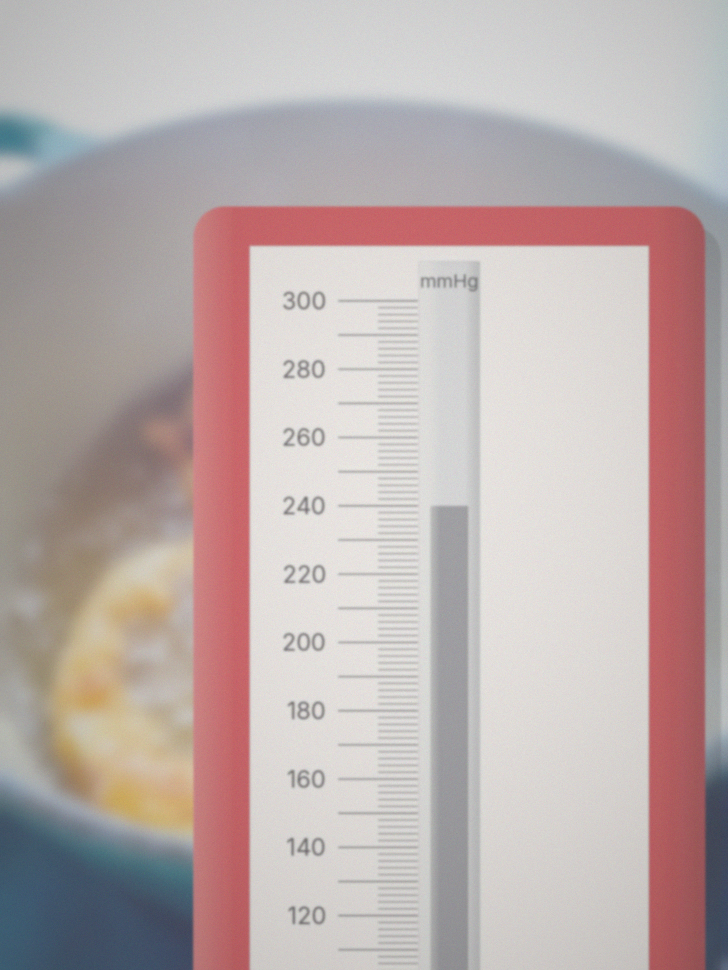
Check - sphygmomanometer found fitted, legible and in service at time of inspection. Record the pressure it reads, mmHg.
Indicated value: 240 mmHg
